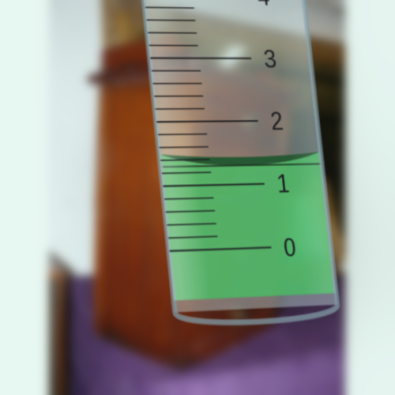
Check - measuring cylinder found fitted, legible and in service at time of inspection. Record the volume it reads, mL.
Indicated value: 1.3 mL
